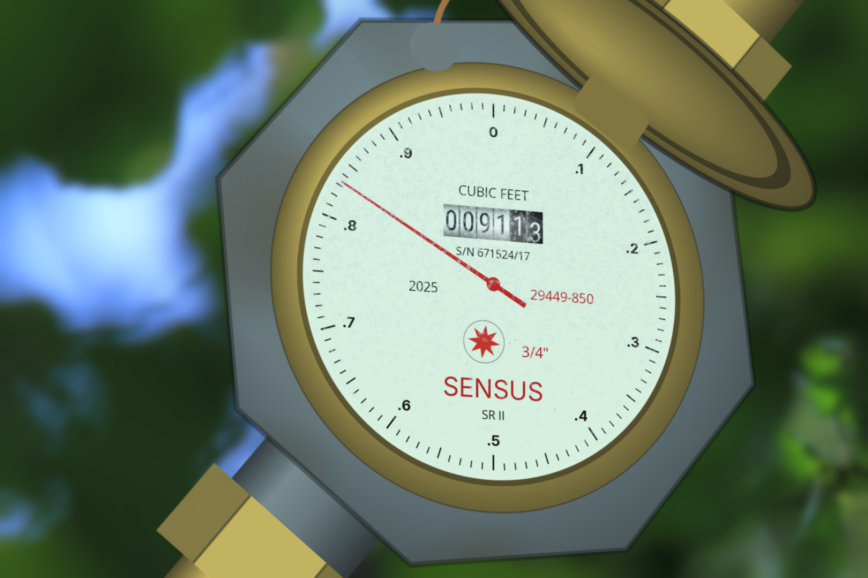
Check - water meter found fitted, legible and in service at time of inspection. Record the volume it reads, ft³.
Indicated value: 9112.83 ft³
